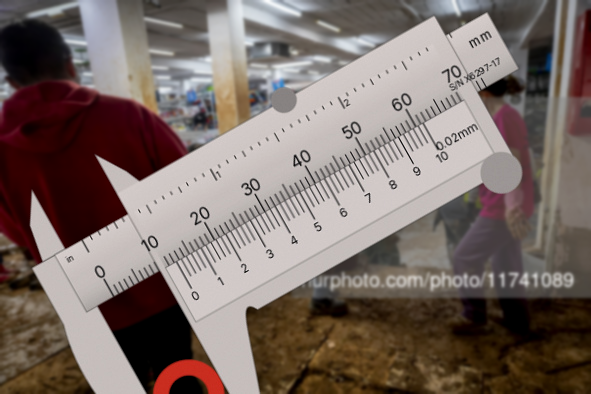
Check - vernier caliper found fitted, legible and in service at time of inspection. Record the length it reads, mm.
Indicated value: 12.4 mm
